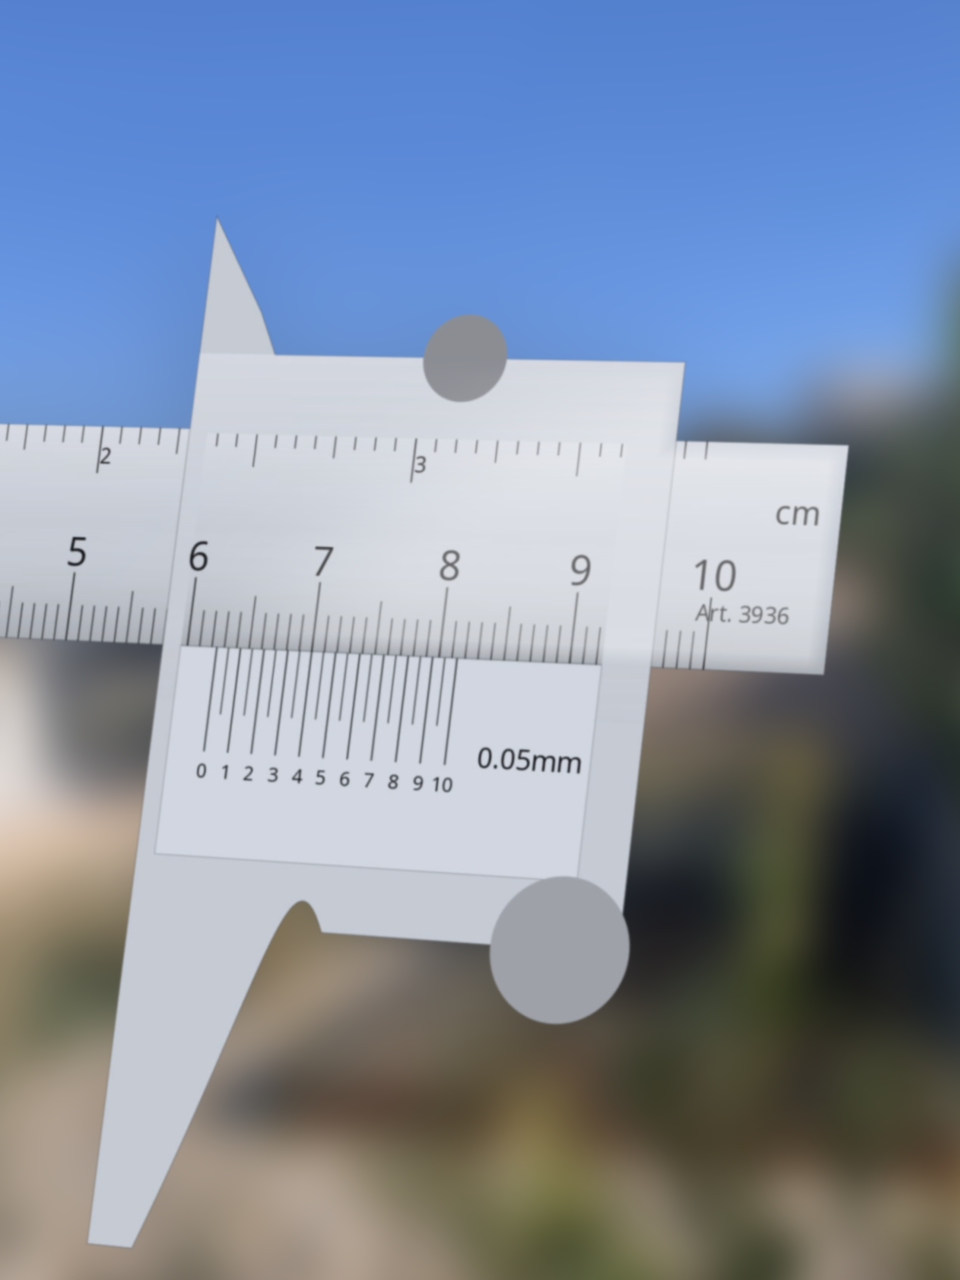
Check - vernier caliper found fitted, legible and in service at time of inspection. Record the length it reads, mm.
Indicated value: 62.4 mm
